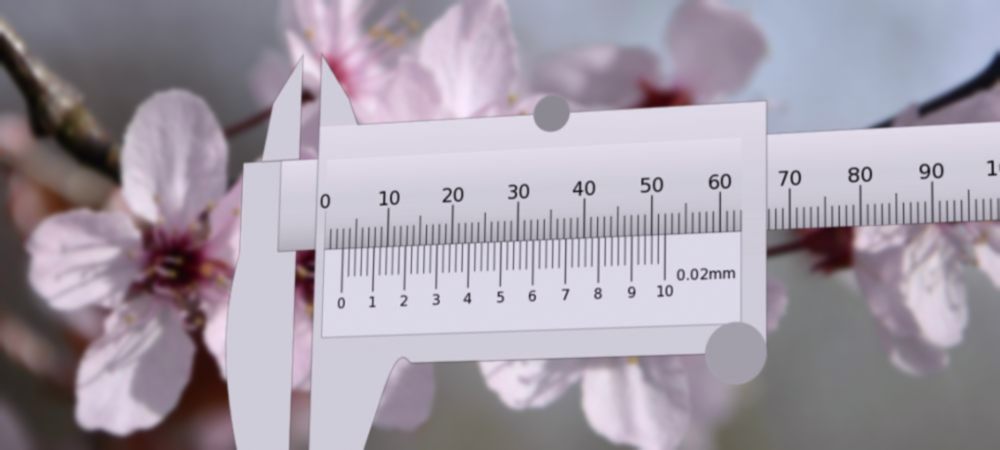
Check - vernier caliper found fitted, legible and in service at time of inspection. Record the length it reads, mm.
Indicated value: 3.0 mm
